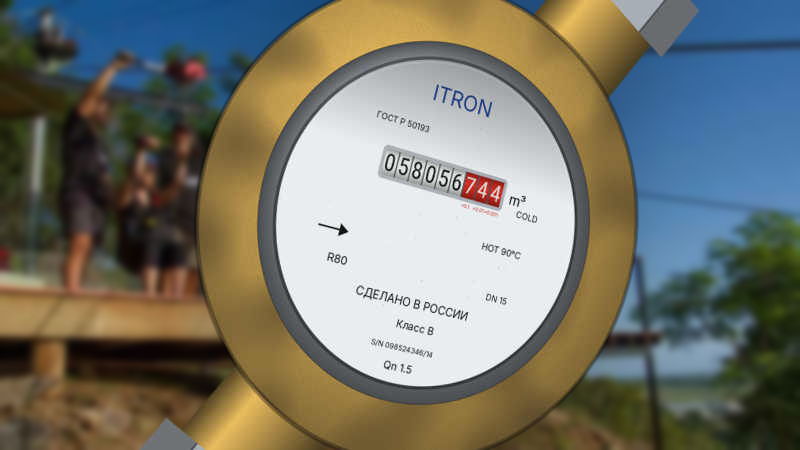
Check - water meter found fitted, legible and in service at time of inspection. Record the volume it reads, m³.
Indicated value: 58056.744 m³
